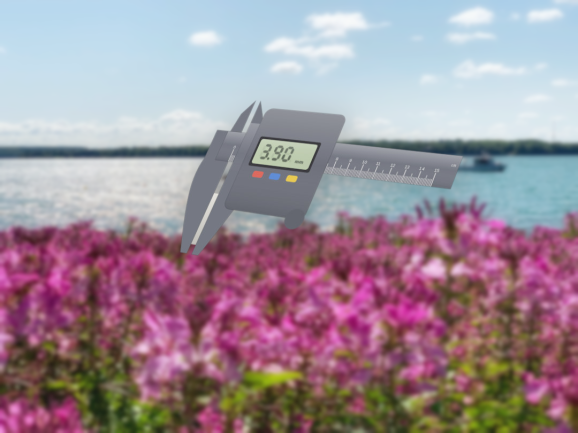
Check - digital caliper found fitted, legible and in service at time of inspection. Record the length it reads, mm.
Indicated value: 3.90 mm
